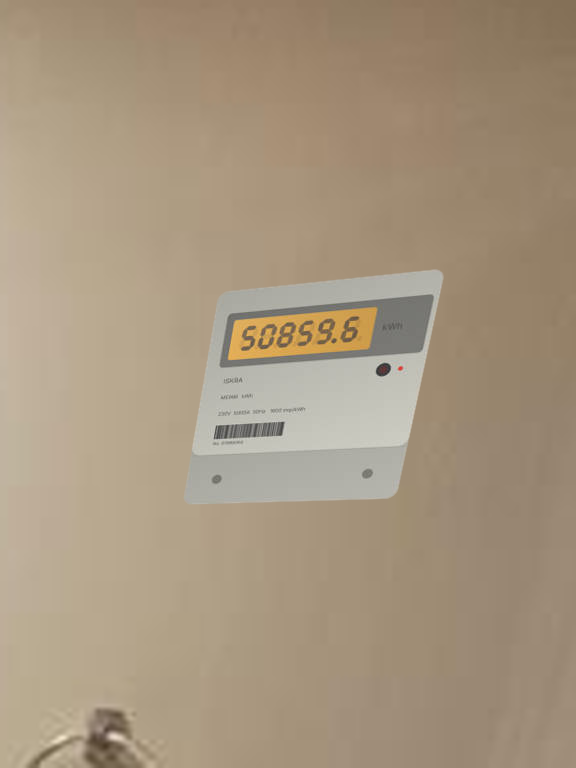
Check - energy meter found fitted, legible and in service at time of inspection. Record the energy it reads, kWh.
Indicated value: 50859.6 kWh
